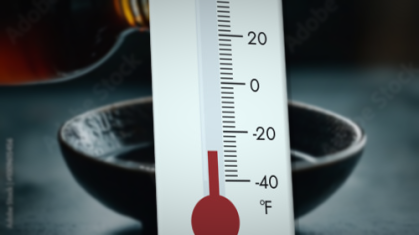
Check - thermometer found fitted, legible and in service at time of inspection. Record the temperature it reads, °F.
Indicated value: -28 °F
